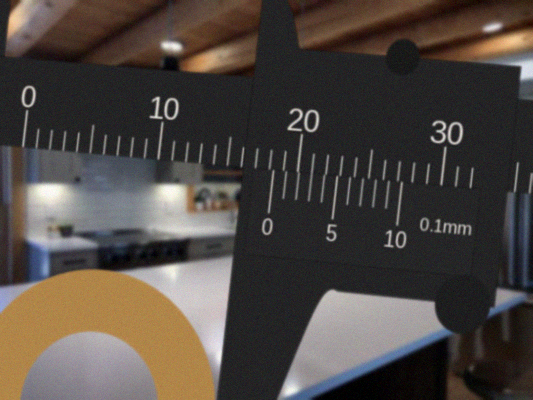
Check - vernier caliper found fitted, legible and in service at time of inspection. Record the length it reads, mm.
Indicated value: 18.3 mm
